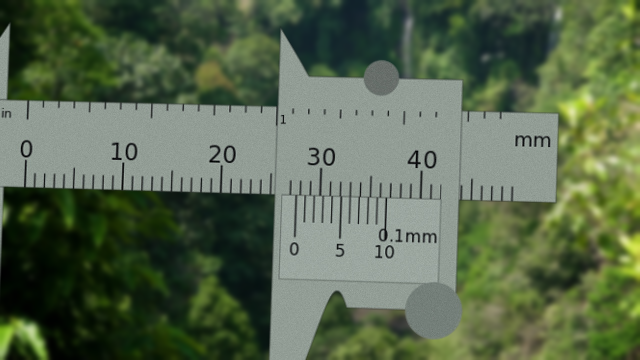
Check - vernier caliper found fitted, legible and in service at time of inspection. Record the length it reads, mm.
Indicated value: 27.6 mm
